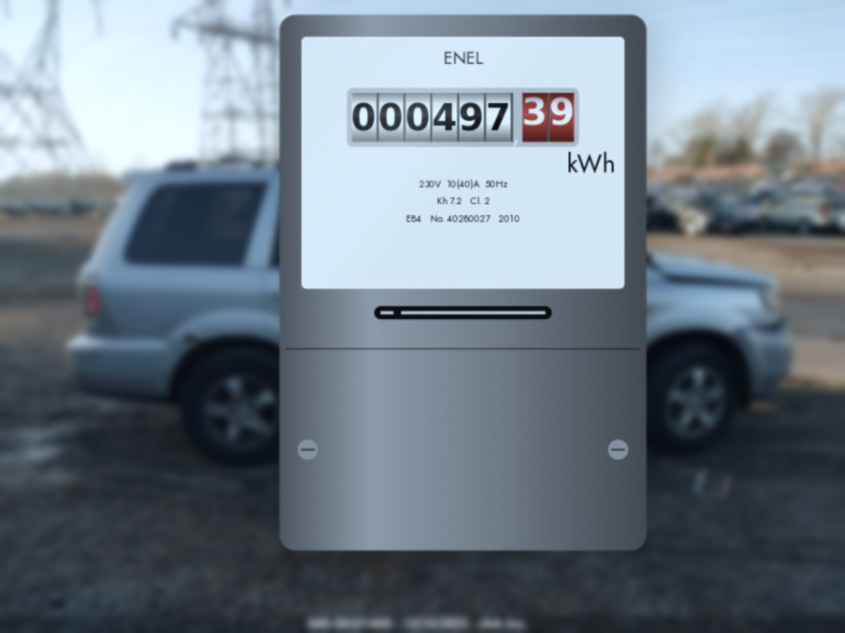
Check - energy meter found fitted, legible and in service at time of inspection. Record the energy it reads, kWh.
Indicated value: 497.39 kWh
